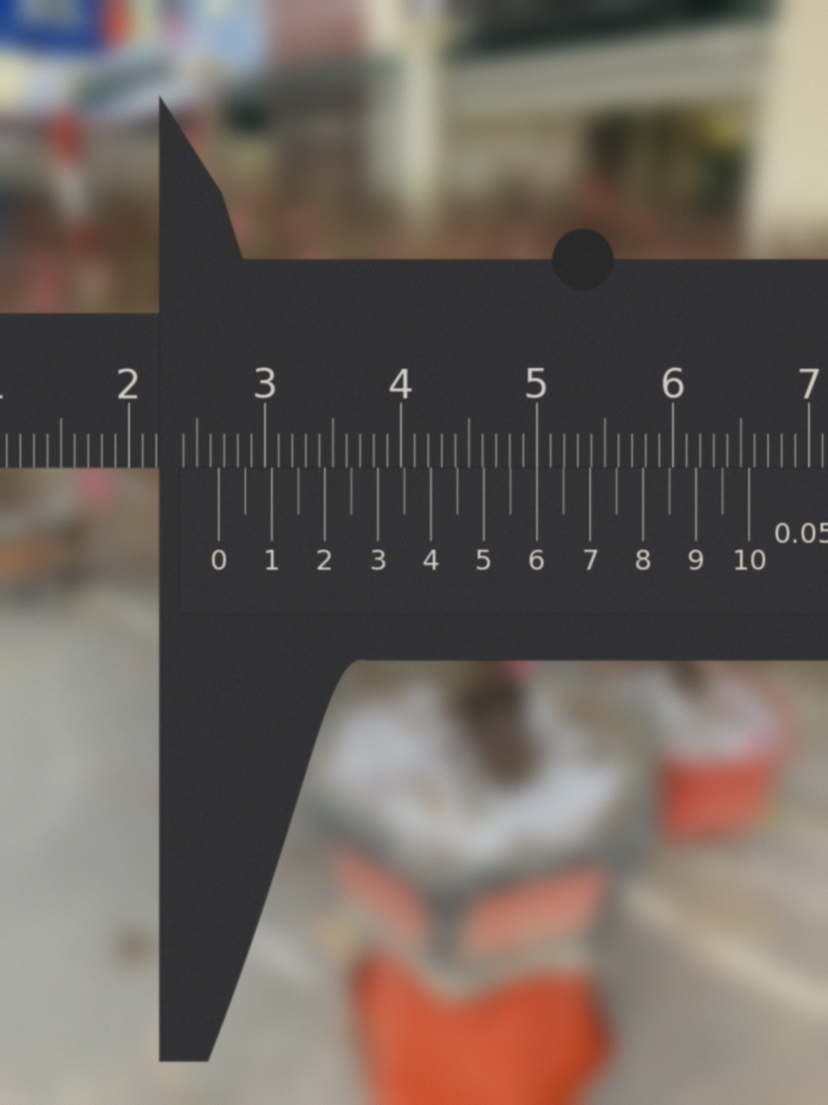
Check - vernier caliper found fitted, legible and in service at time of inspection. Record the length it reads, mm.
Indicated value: 26.6 mm
